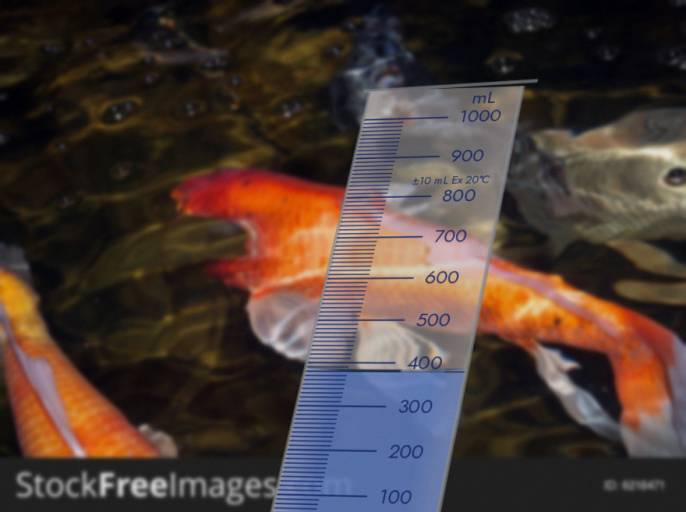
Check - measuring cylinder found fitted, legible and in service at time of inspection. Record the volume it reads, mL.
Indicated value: 380 mL
